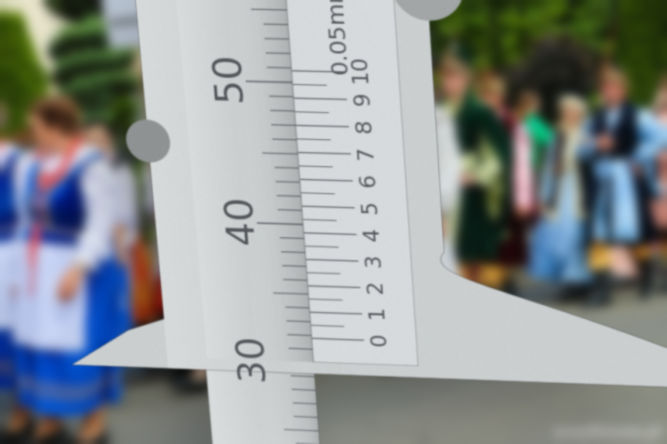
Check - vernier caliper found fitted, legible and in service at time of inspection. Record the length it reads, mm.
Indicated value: 31.8 mm
